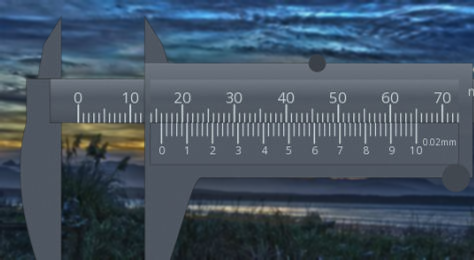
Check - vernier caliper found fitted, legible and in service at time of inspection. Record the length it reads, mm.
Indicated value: 16.0 mm
